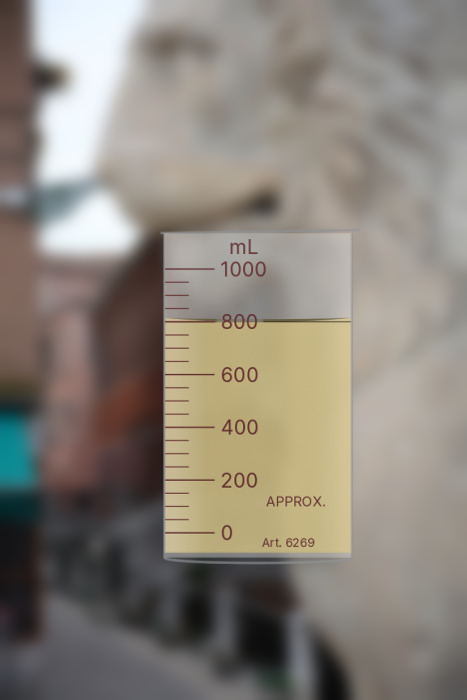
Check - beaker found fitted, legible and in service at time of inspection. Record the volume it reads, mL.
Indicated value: 800 mL
